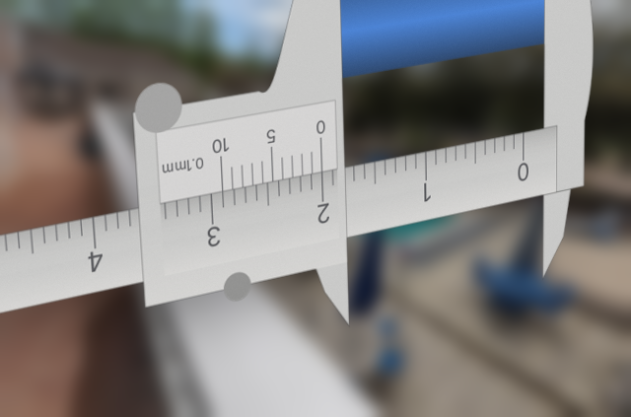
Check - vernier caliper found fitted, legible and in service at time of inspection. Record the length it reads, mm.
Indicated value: 20.0 mm
